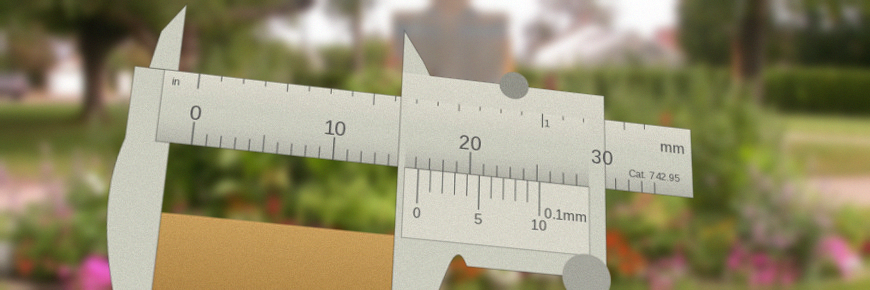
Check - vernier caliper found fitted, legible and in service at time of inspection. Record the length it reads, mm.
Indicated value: 16.2 mm
